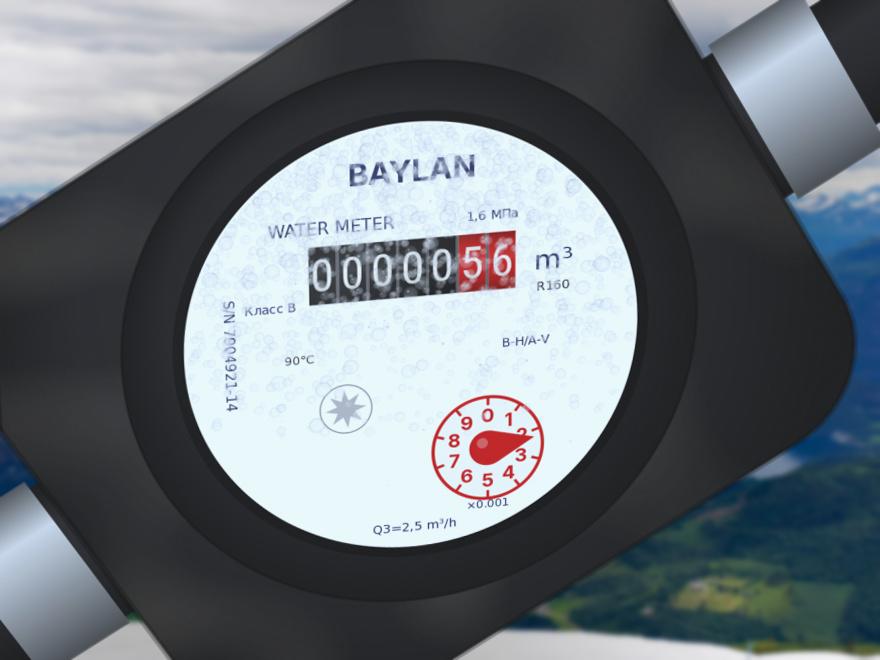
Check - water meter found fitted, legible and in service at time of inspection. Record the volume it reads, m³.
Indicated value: 0.562 m³
